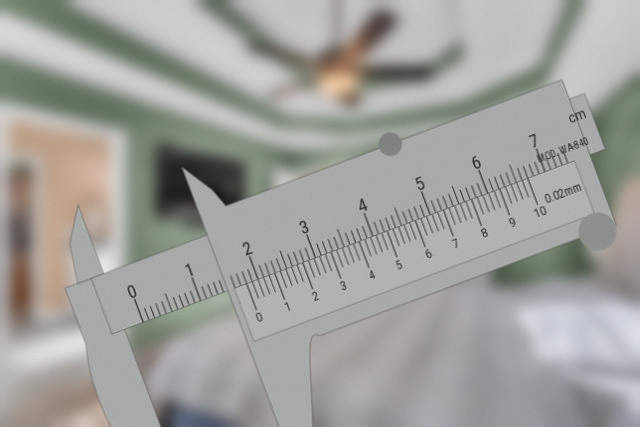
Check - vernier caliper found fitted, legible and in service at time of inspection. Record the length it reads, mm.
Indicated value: 18.0 mm
